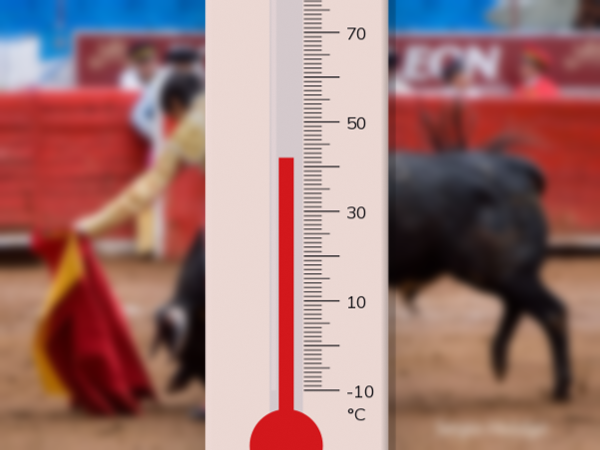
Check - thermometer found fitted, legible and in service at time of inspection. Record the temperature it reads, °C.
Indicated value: 42 °C
